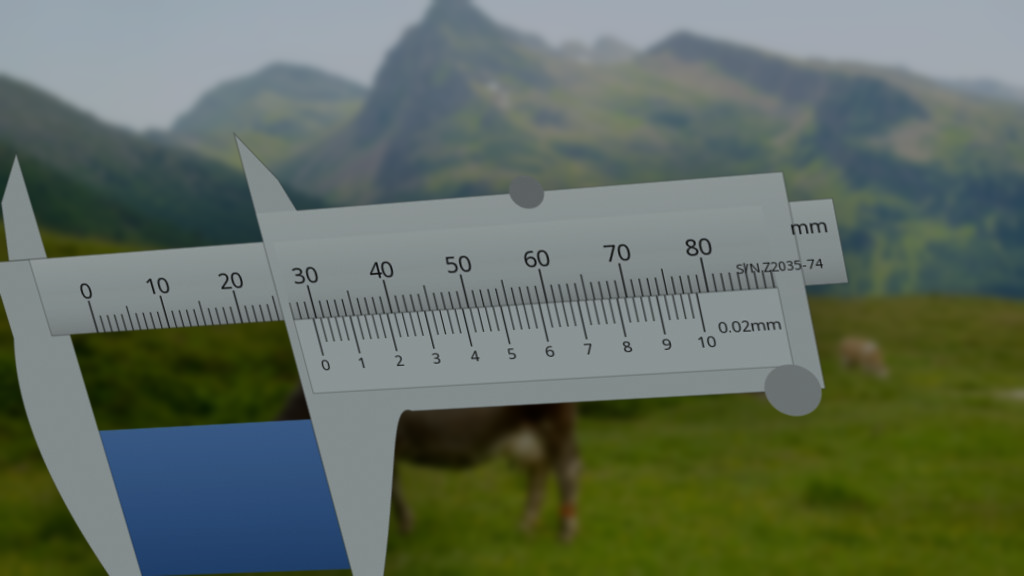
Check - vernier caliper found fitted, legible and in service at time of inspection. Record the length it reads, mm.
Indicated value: 29.6 mm
